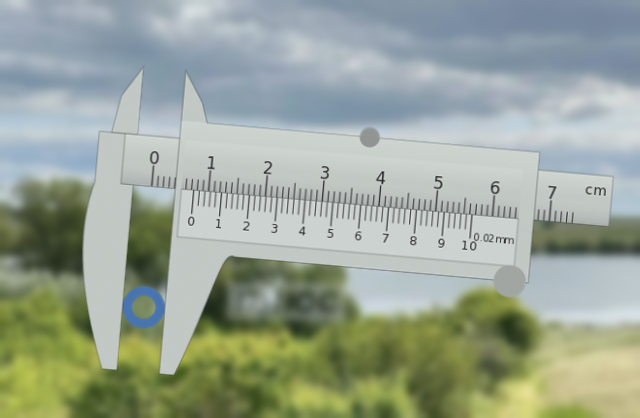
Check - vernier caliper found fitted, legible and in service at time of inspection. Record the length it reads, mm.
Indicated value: 7.4 mm
